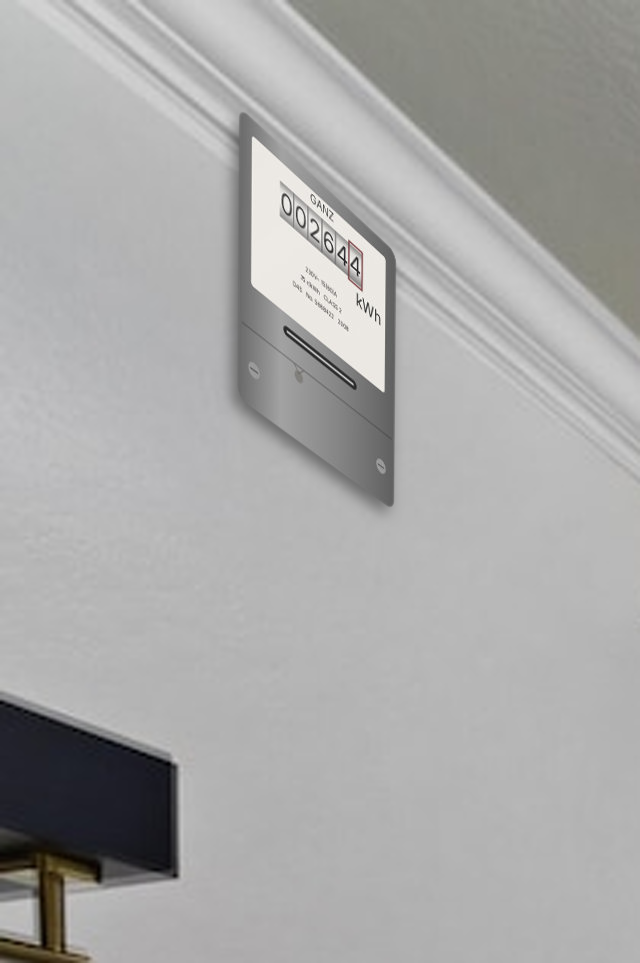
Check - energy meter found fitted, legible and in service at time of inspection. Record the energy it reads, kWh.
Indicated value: 264.4 kWh
